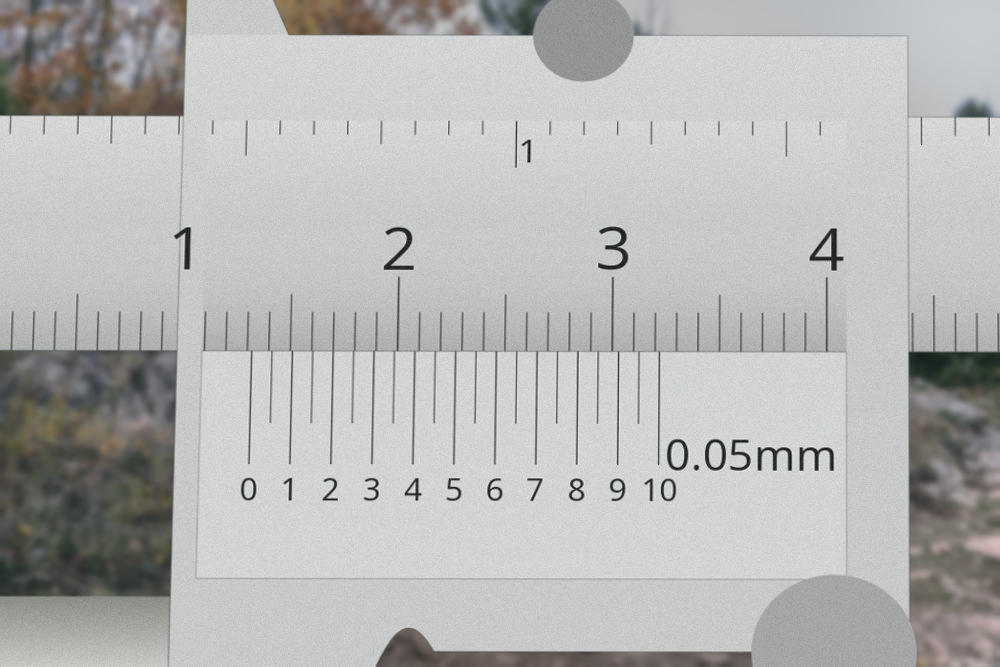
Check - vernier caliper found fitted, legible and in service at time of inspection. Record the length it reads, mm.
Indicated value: 13.2 mm
